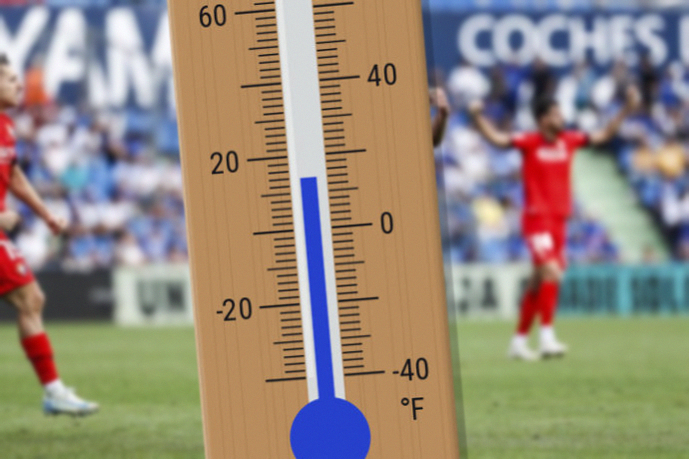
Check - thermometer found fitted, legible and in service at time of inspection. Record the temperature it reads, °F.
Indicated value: 14 °F
